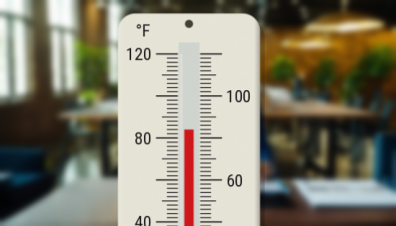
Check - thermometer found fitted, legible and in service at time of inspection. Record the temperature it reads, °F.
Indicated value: 84 °F
